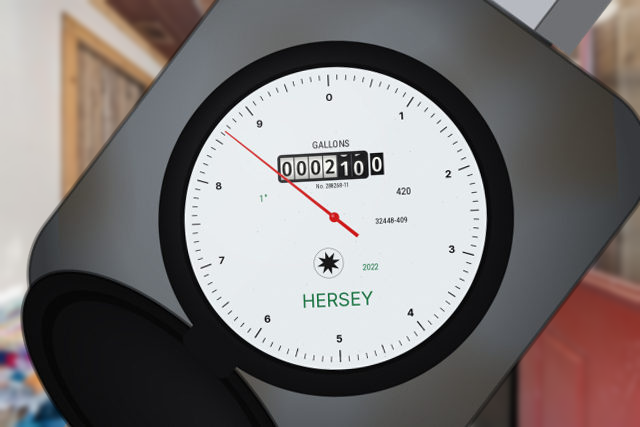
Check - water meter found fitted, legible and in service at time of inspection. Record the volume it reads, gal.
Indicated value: 2098.6 gal
